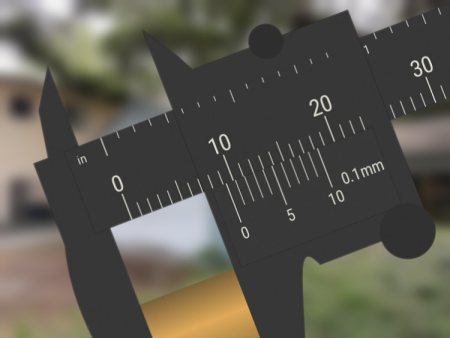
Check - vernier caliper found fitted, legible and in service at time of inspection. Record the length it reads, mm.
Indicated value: 9.3 mm
